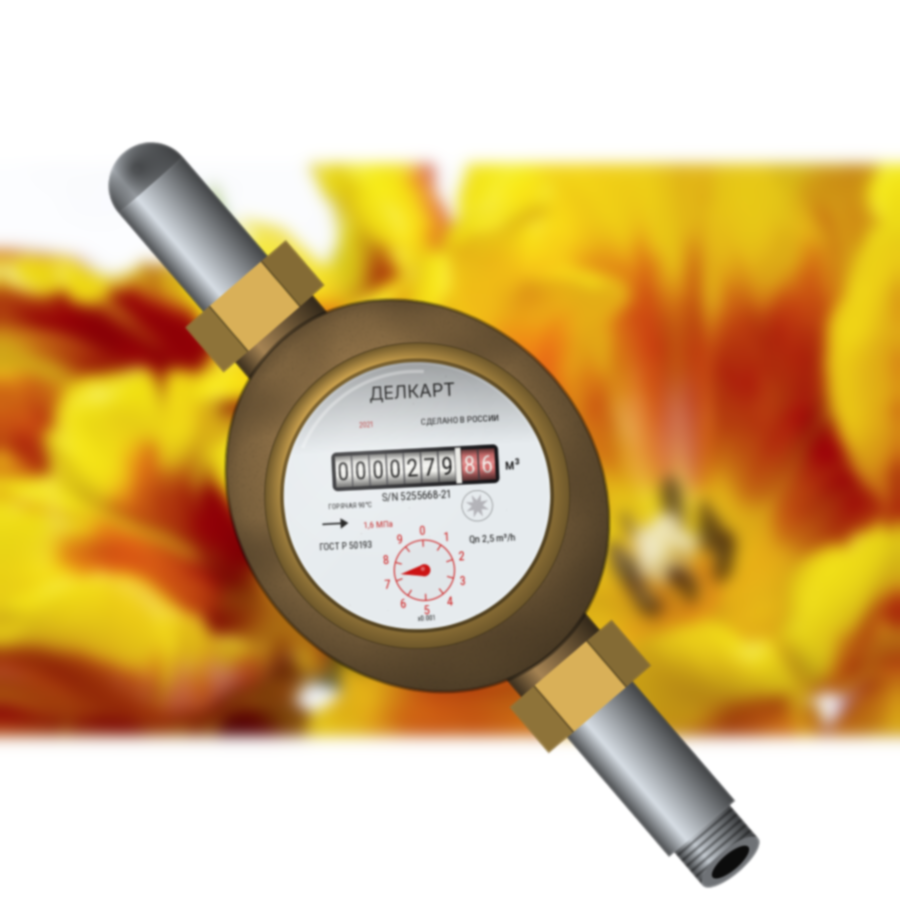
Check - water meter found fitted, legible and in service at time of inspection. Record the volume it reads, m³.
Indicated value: 279.867 m³
